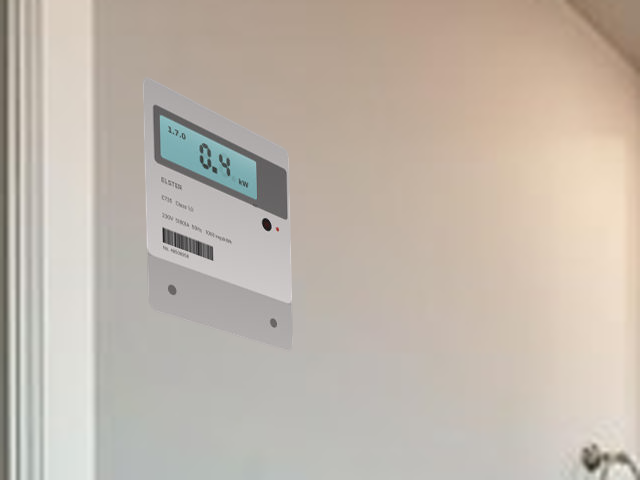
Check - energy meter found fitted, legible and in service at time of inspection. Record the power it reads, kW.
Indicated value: 0.4 kW
